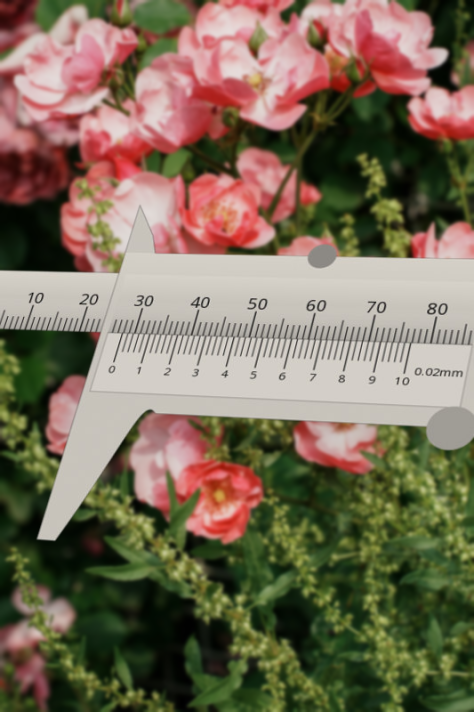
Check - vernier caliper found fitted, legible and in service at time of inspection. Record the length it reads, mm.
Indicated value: 27.8 mm
